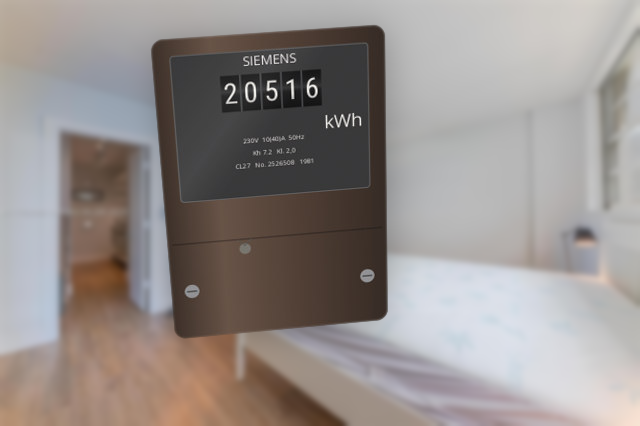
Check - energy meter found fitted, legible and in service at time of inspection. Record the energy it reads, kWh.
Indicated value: 20516 kWh
